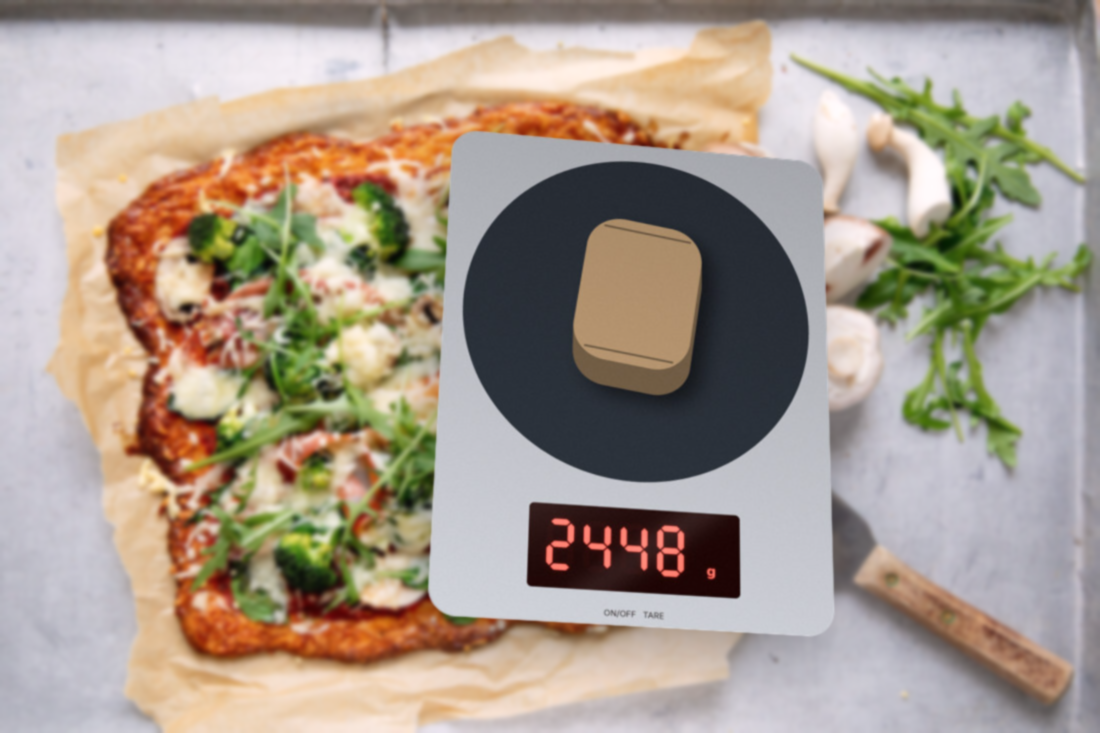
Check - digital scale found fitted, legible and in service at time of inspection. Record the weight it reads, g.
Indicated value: 2448 g
